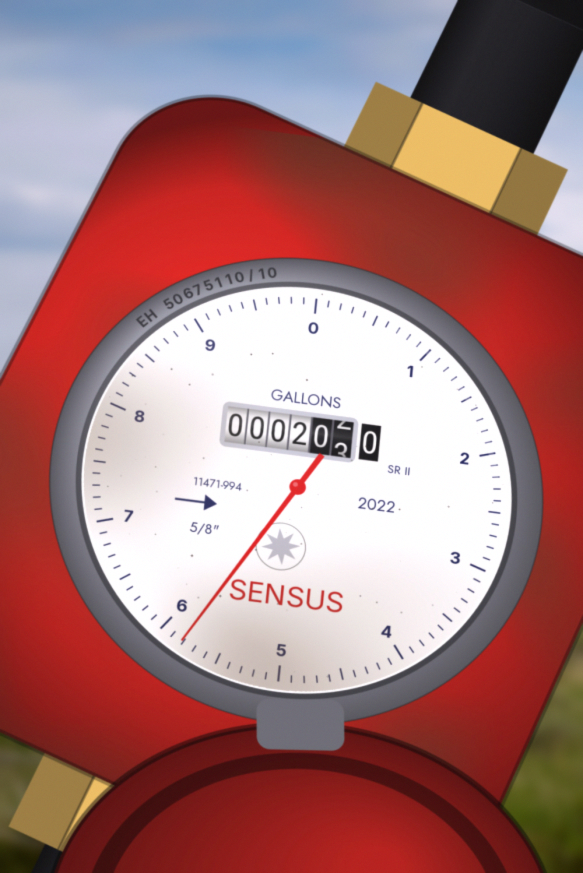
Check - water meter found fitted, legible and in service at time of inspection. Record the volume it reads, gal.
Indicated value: 2025.8 gal
